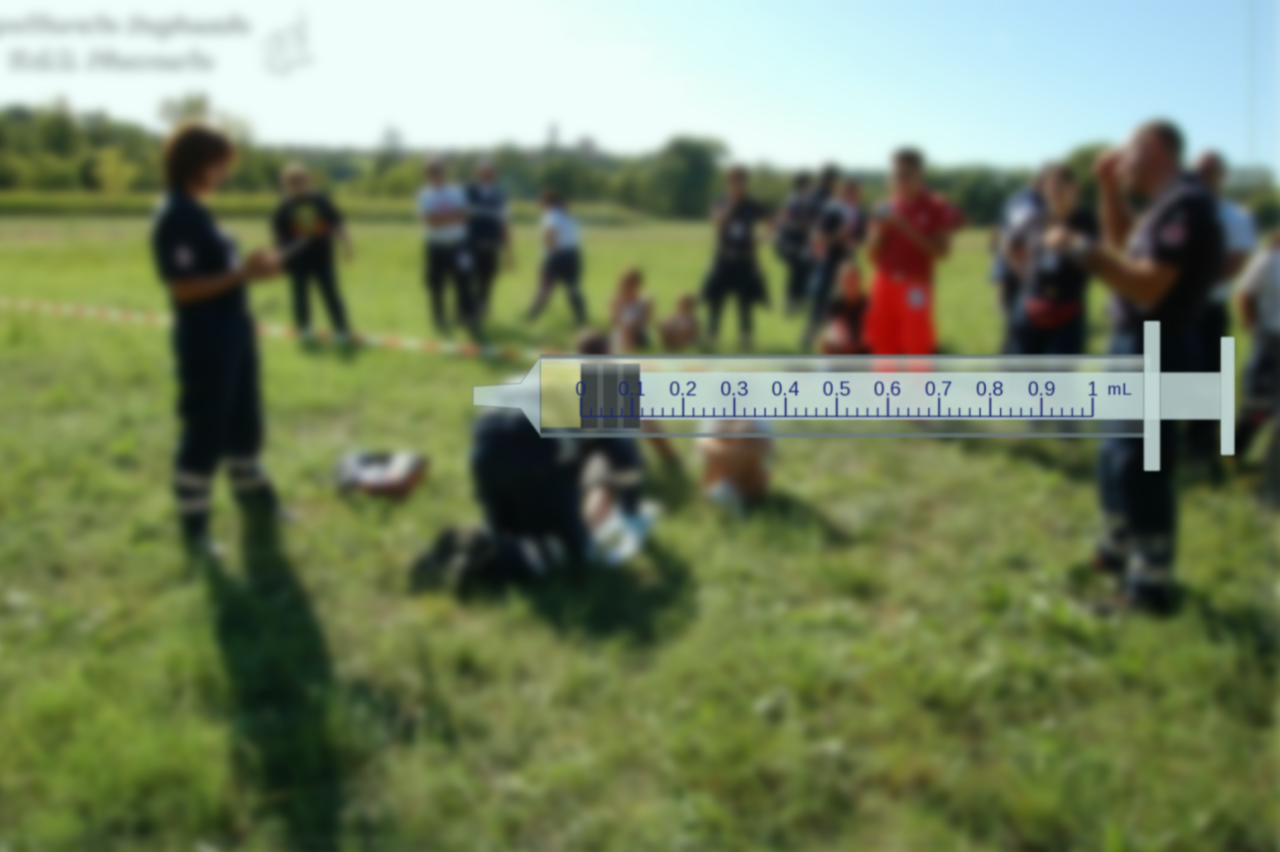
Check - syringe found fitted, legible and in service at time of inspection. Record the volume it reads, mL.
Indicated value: 0 mL
